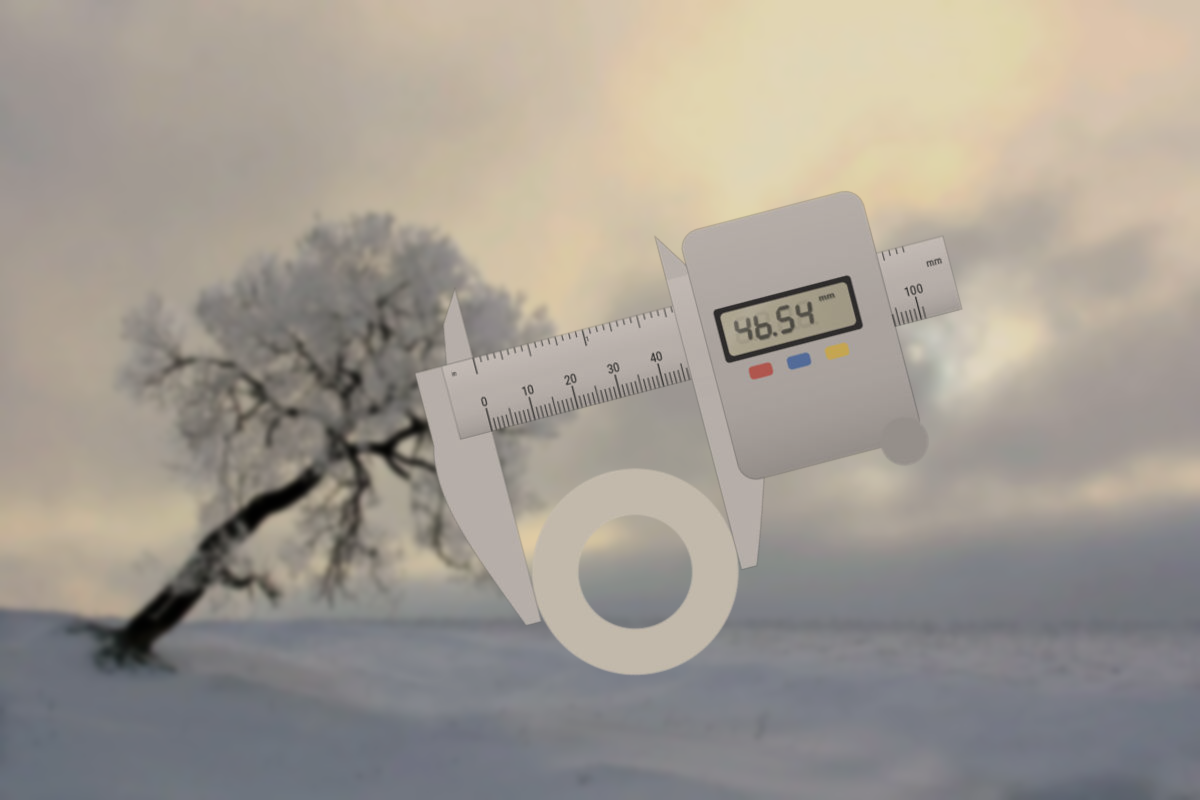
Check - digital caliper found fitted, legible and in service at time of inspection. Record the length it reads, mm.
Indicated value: 46.54 mm
